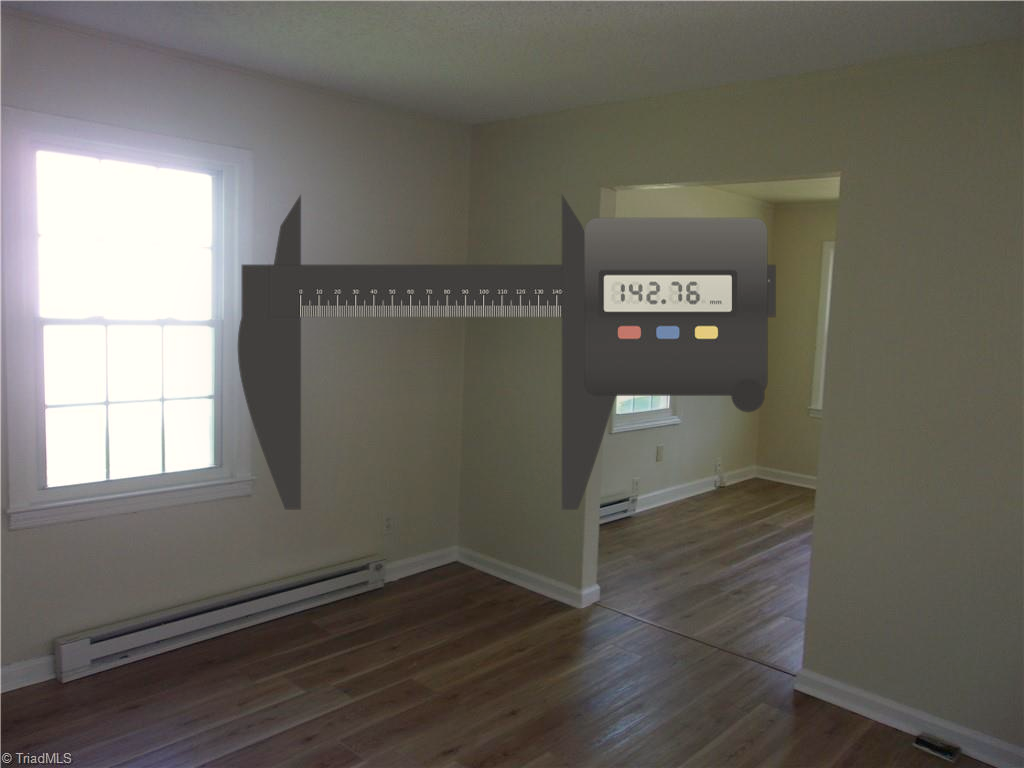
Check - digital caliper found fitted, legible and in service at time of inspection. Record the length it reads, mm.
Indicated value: 142.76 mm
